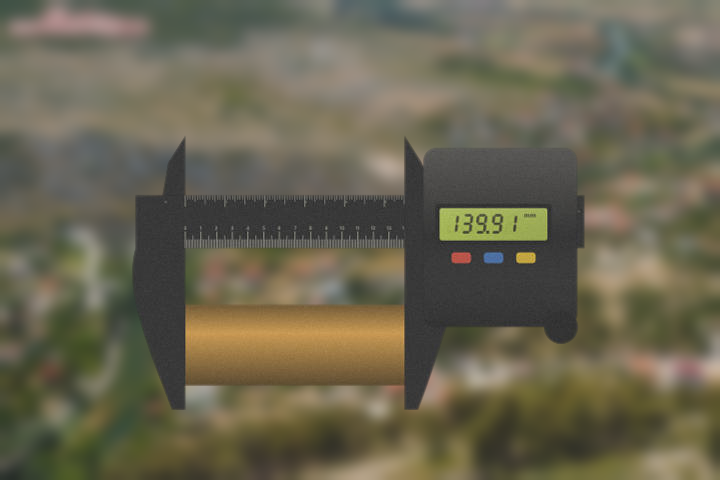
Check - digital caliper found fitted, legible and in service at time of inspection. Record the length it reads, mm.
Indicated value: 139.91 mm
